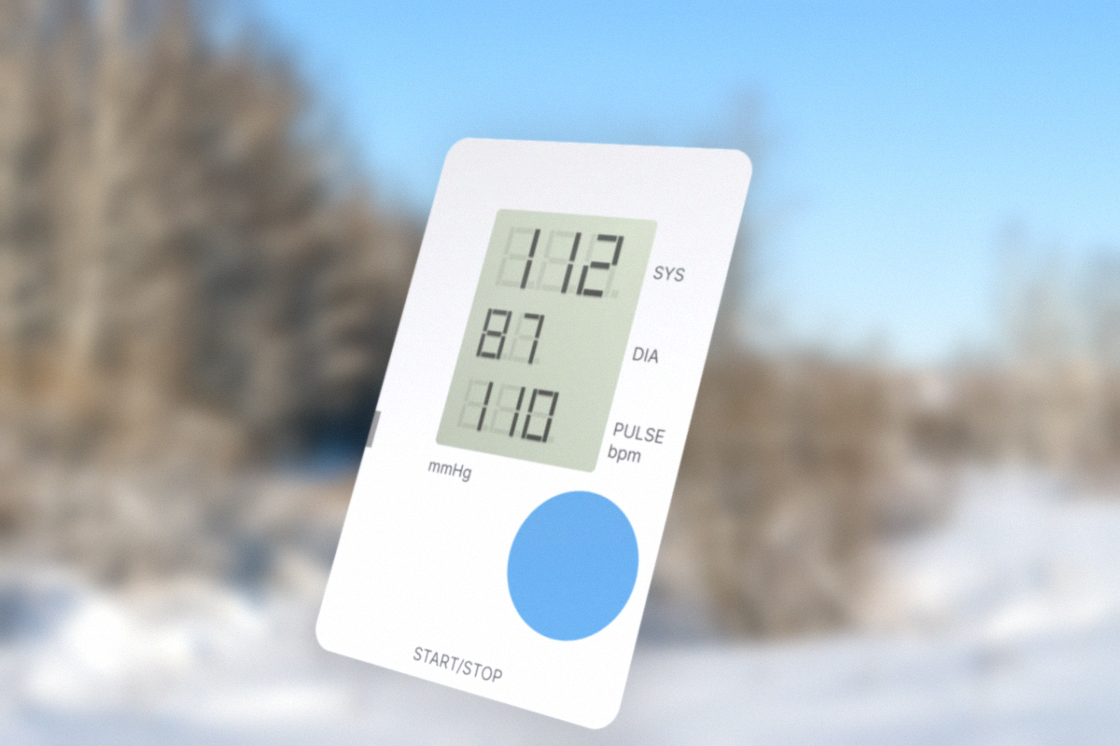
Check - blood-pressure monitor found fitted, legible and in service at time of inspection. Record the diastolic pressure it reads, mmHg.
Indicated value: 87 mmHg
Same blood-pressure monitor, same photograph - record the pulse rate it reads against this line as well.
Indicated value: 110 bpm
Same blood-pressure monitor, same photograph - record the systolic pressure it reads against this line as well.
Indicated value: 112 mmHg
